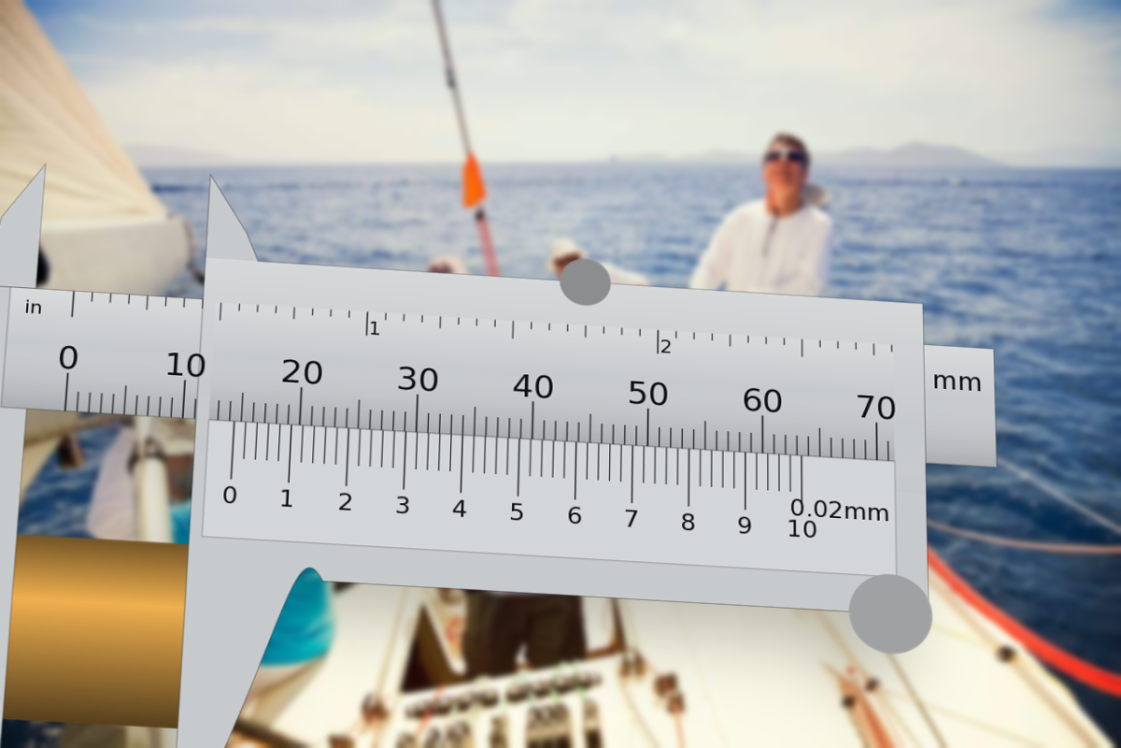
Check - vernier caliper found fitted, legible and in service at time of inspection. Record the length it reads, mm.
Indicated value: 14.4 mm
